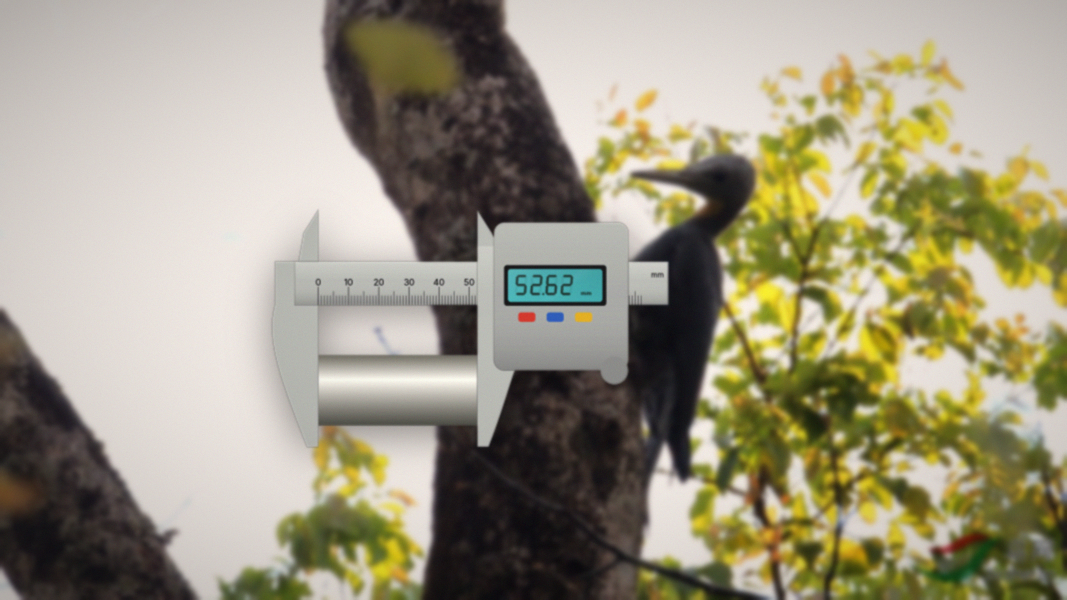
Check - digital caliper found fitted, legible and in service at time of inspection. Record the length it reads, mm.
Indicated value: 52.62 mm
